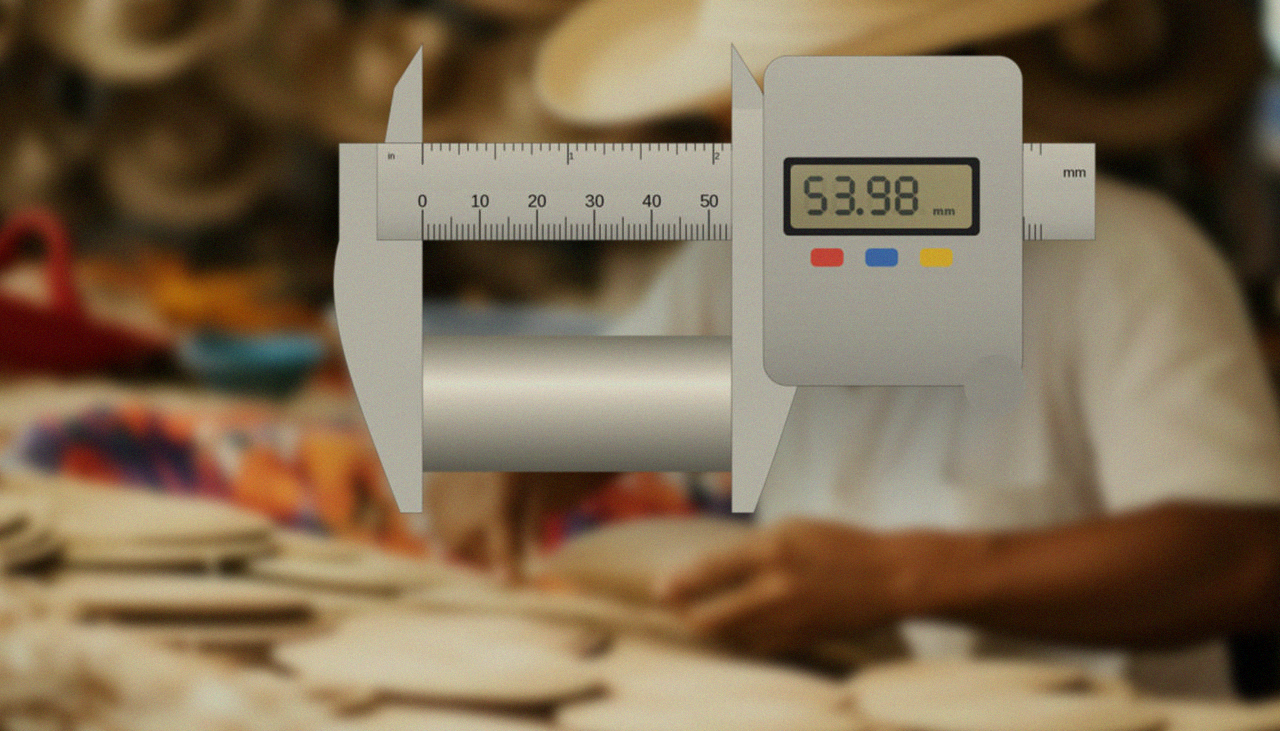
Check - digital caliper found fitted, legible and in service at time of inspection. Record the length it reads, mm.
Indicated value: 53.98 mm
